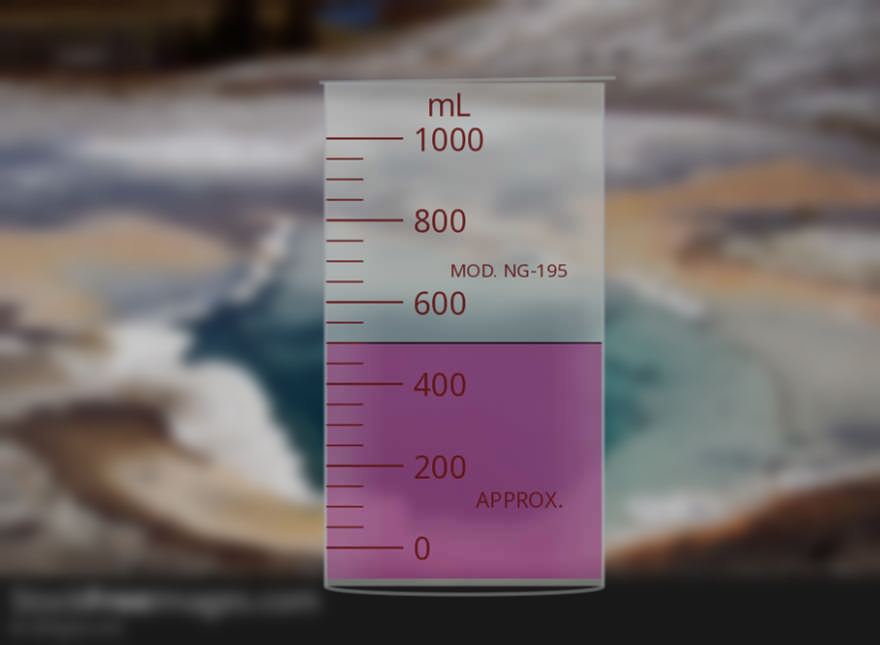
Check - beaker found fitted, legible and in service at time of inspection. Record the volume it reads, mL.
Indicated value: 500 mL
